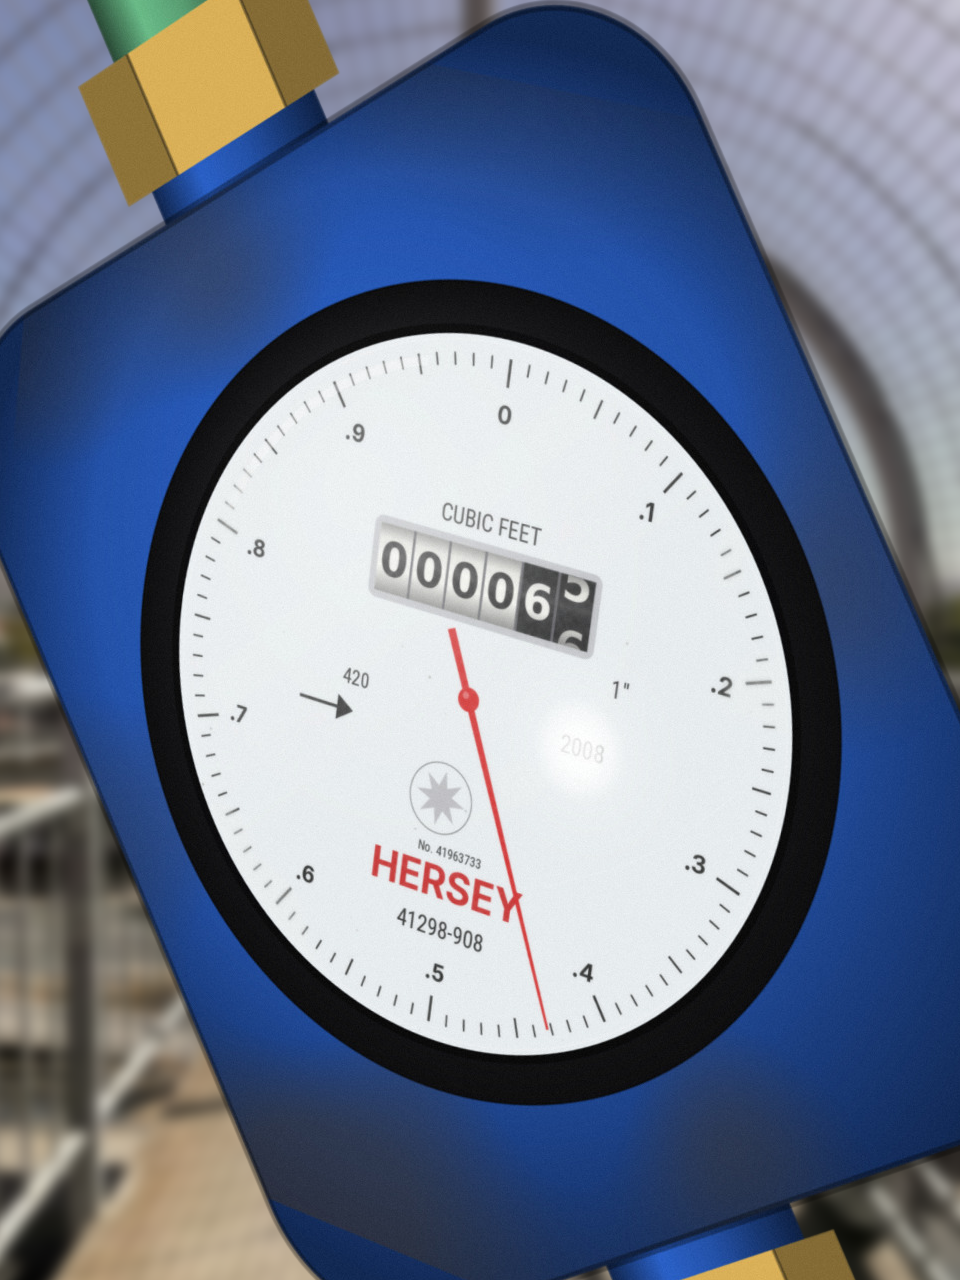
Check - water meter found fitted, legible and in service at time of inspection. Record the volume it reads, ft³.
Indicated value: 65.43 ft³
